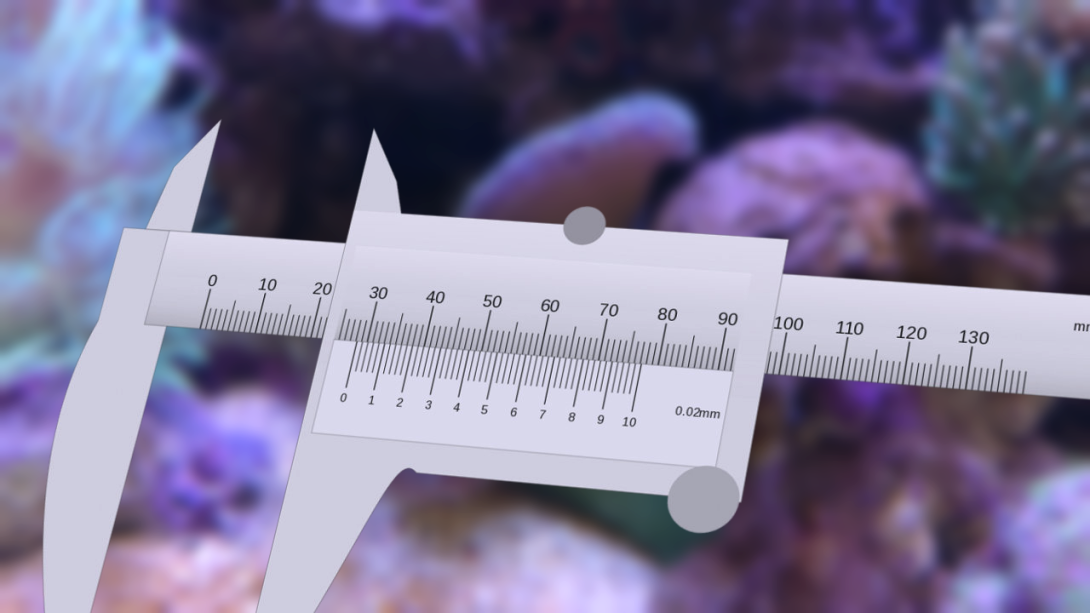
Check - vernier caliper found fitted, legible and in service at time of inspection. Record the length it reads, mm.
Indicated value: 28.2 mm
